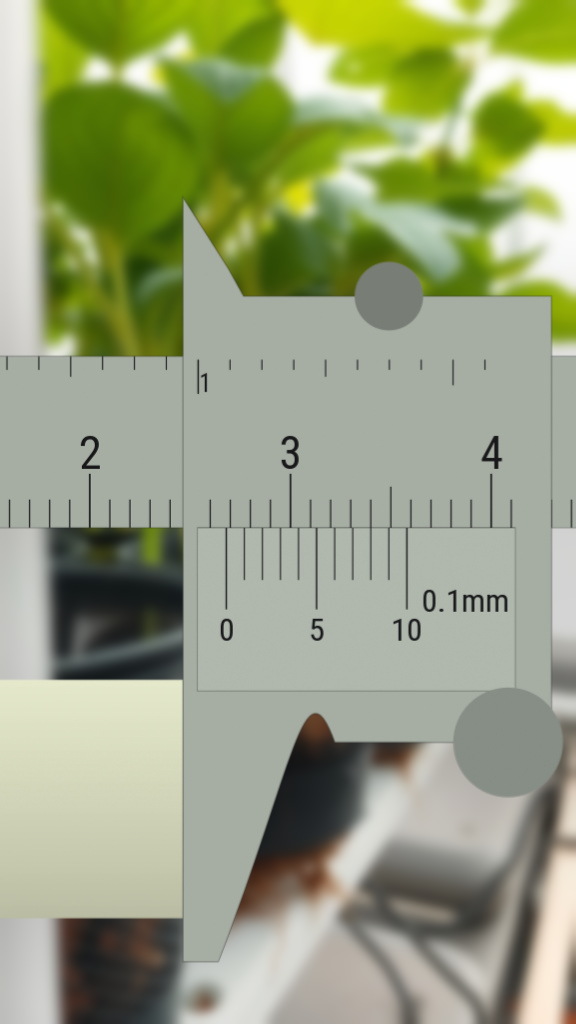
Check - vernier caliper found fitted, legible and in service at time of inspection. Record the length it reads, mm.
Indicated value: 26.8 mm
